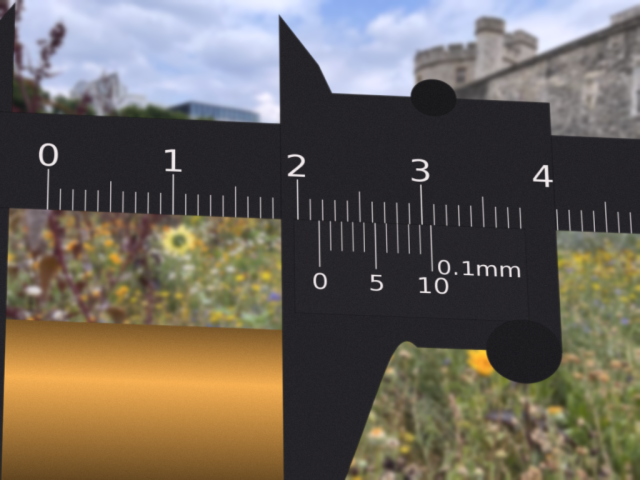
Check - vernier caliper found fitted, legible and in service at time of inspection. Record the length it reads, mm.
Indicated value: 21.7 mm
